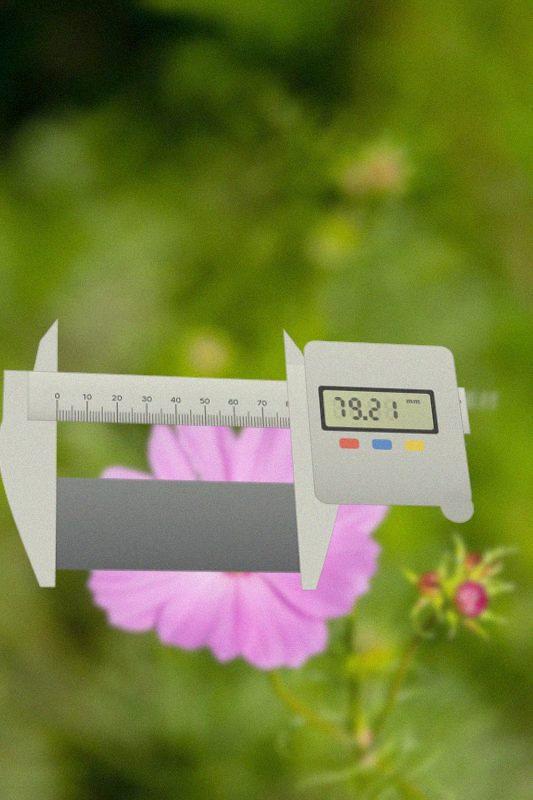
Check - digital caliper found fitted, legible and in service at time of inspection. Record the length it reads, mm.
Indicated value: 79.21 mm
